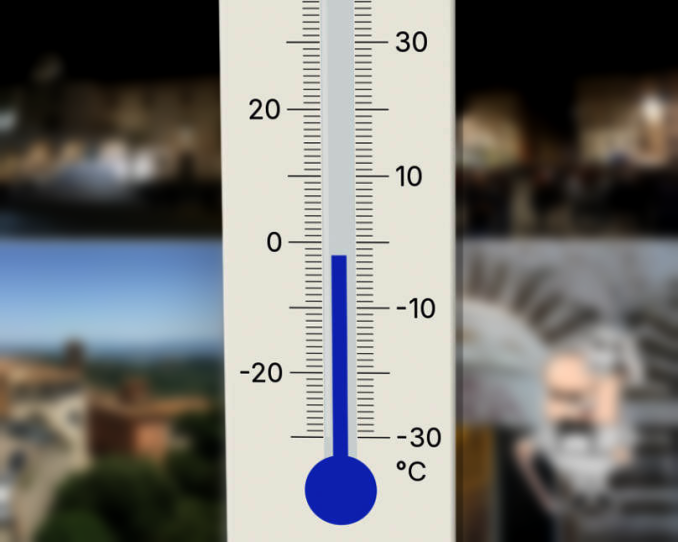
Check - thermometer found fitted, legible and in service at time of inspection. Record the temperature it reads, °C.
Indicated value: -2 °C
